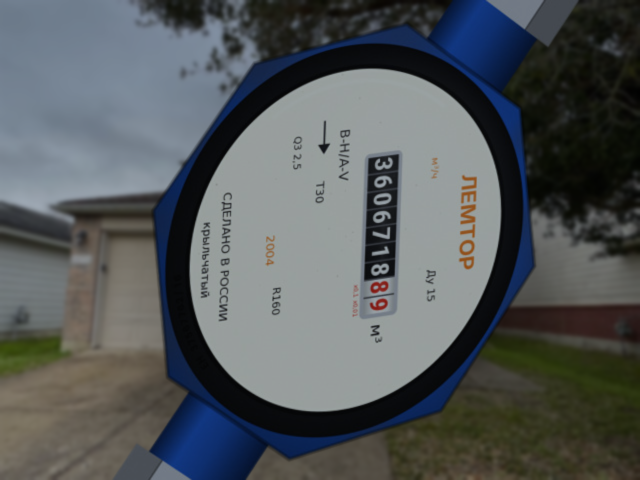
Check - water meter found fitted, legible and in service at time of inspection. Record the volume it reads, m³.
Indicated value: 3606718.89 m³
